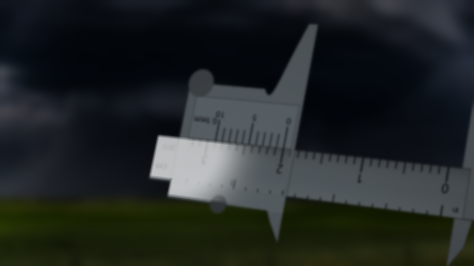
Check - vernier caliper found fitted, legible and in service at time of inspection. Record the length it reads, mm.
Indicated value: 20.0 mm
